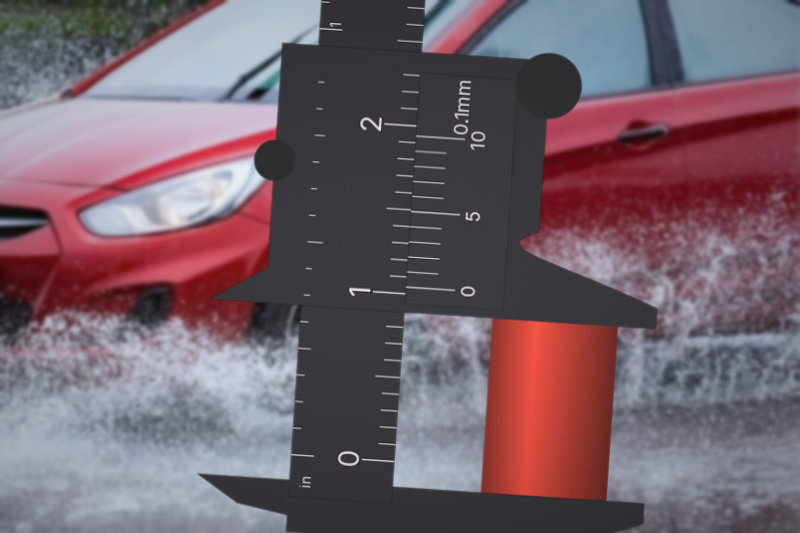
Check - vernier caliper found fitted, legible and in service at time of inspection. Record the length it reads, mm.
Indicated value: 10.4 mm
